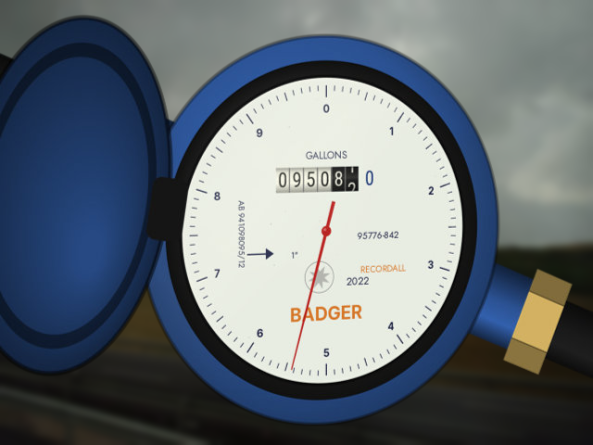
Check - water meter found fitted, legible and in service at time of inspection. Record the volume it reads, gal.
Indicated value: 950815.4 gal
